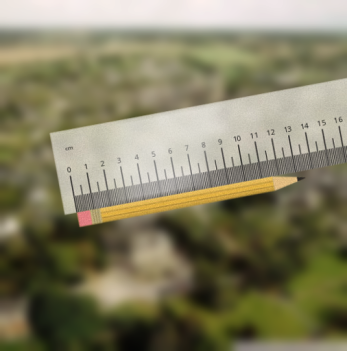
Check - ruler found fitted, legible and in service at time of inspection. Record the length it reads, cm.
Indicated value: 13.5 cm
